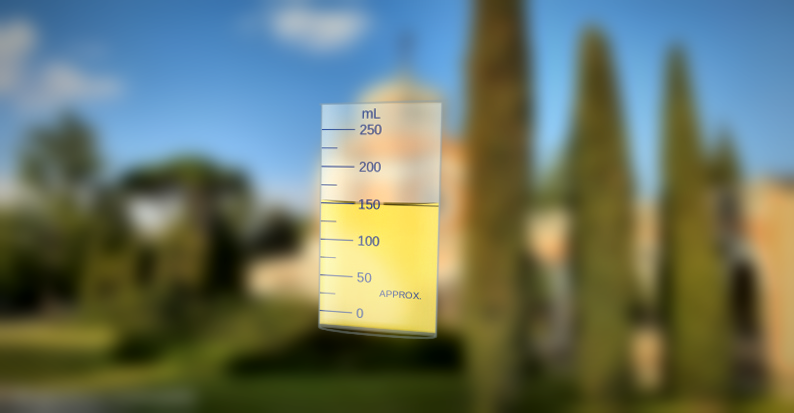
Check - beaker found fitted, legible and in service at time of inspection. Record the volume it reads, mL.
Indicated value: 150 mL
